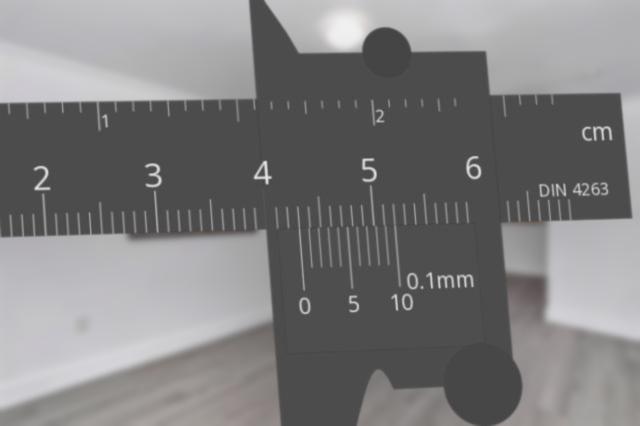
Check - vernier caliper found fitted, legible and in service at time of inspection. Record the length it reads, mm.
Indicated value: 43.0 mm
